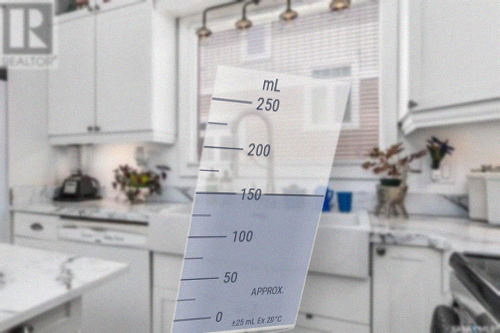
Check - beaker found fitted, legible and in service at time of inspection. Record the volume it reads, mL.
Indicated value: 150 mL
